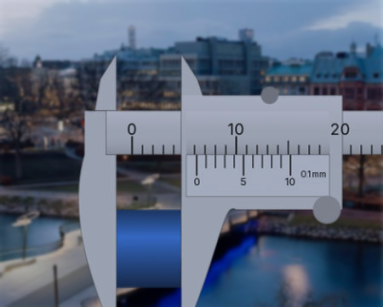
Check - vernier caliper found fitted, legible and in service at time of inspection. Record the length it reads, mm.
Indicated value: 6.2 mm
